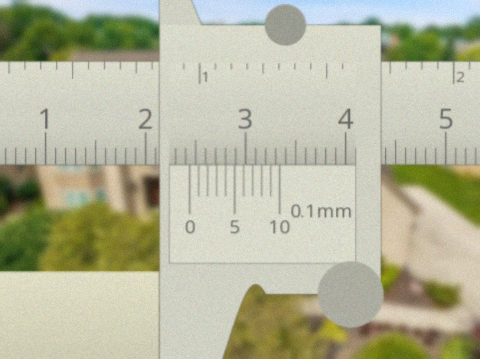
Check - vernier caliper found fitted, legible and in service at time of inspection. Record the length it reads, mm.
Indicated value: 24.4 mm
